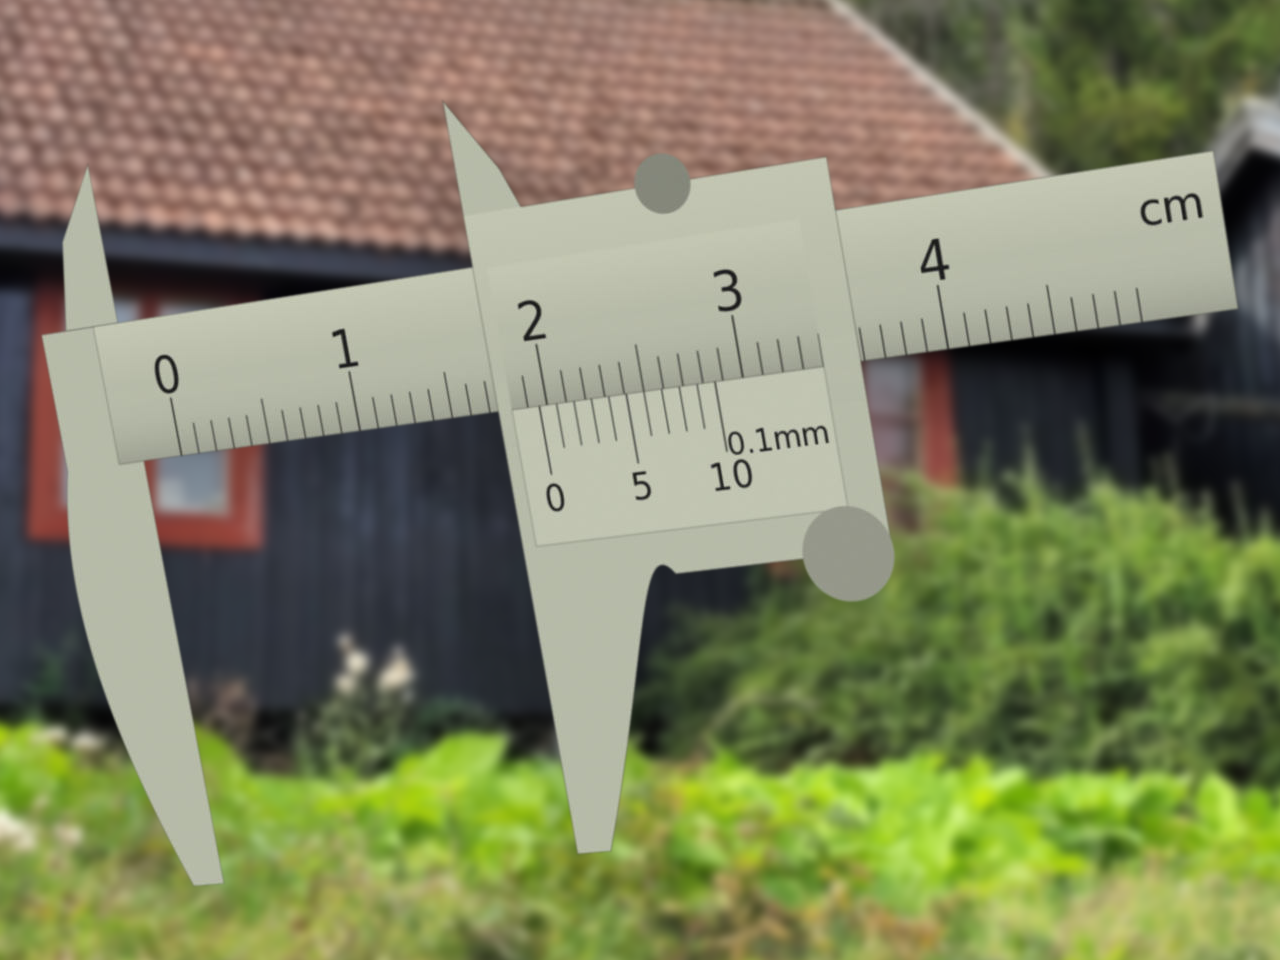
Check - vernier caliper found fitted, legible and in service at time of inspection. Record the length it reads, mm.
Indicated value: 19.6 mm
